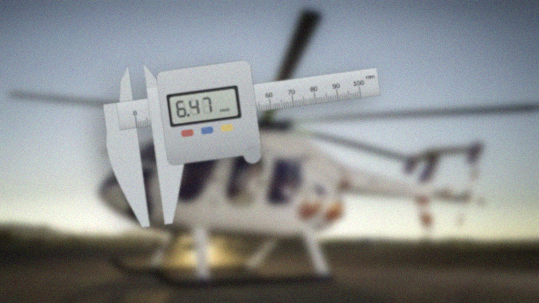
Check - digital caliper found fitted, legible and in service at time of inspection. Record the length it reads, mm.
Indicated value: 6.47 mm
